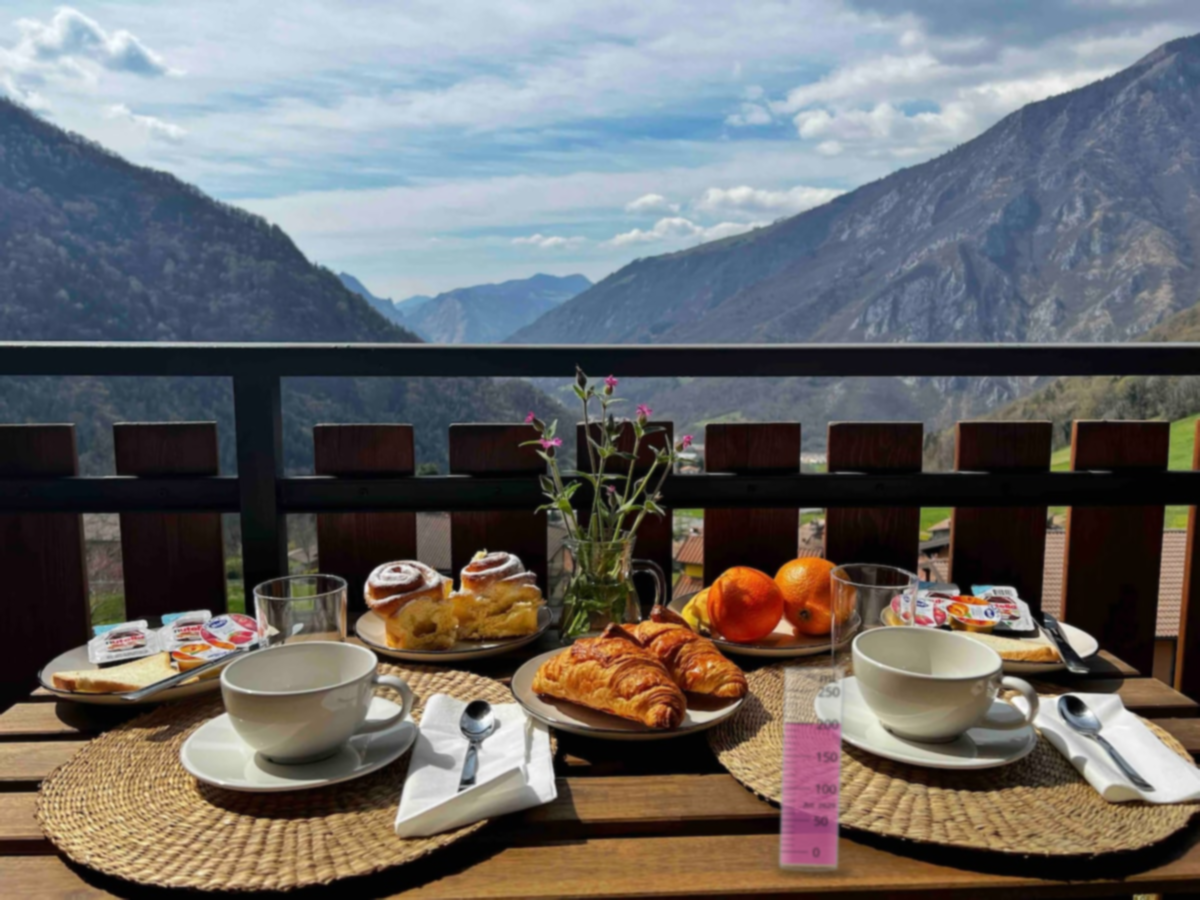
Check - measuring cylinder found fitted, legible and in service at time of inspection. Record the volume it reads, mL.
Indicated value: 200 mL
